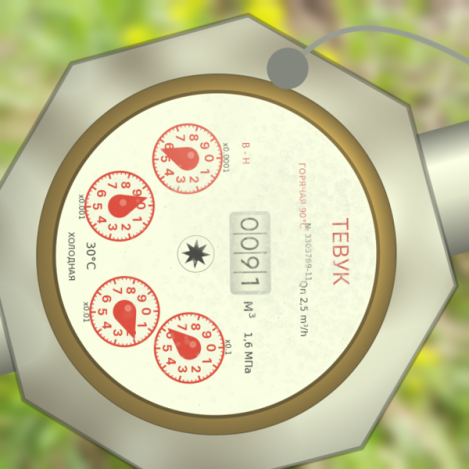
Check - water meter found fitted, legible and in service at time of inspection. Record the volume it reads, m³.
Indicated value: 91.6195 m³
